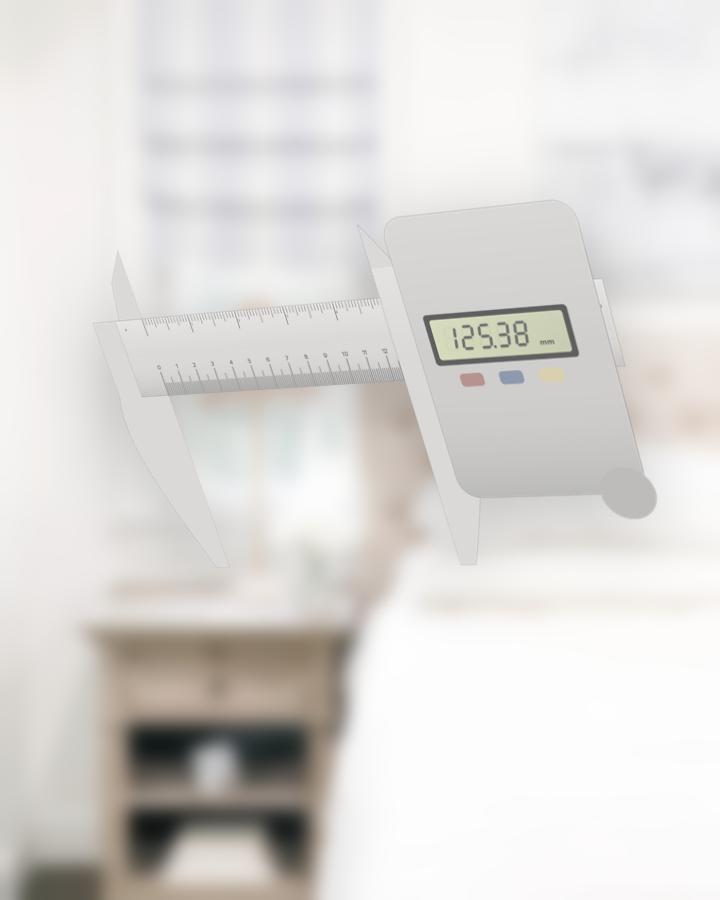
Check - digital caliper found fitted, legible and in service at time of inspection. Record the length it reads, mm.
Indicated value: 125.38 mm
